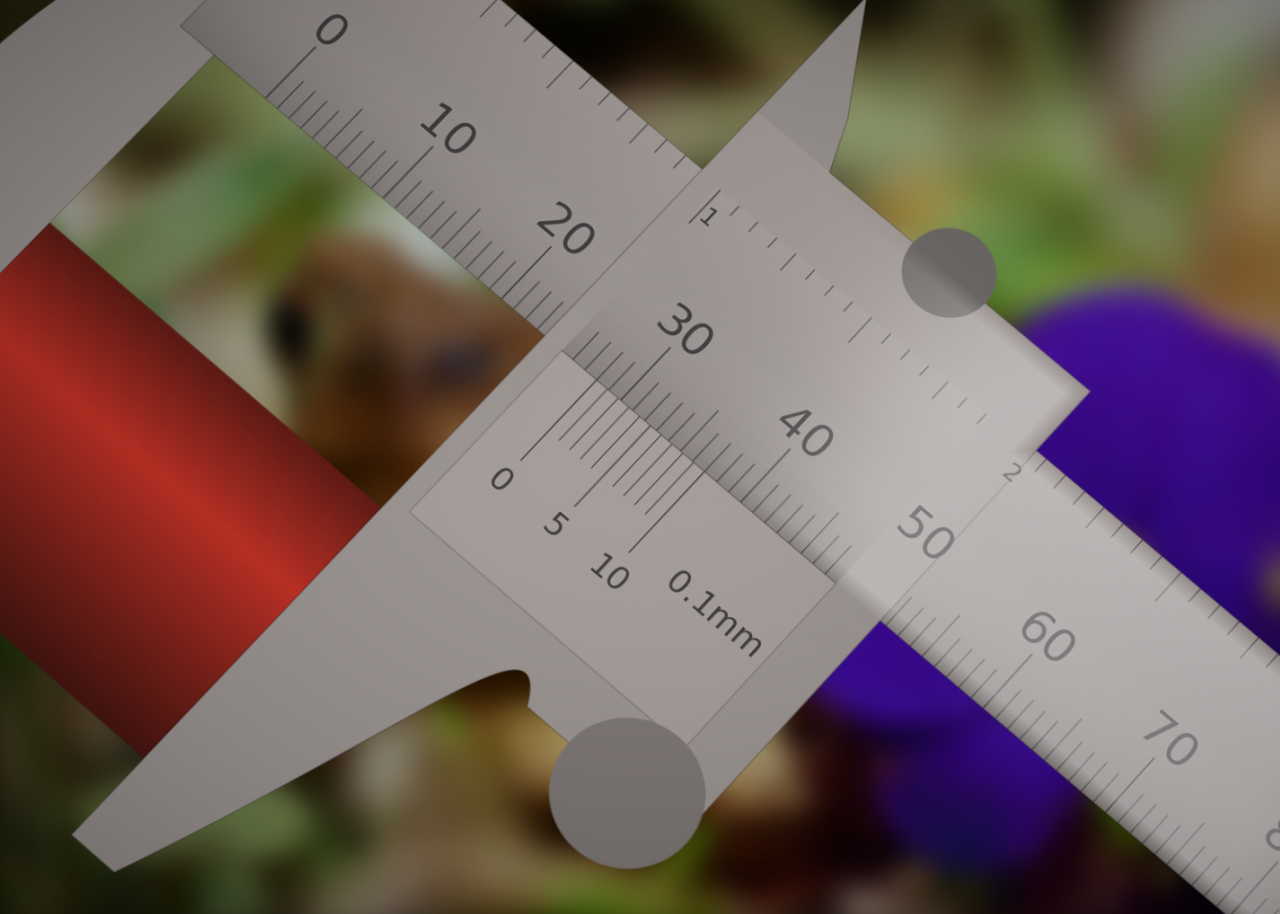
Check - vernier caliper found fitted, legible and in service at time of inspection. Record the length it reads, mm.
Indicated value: 28.0 mm
